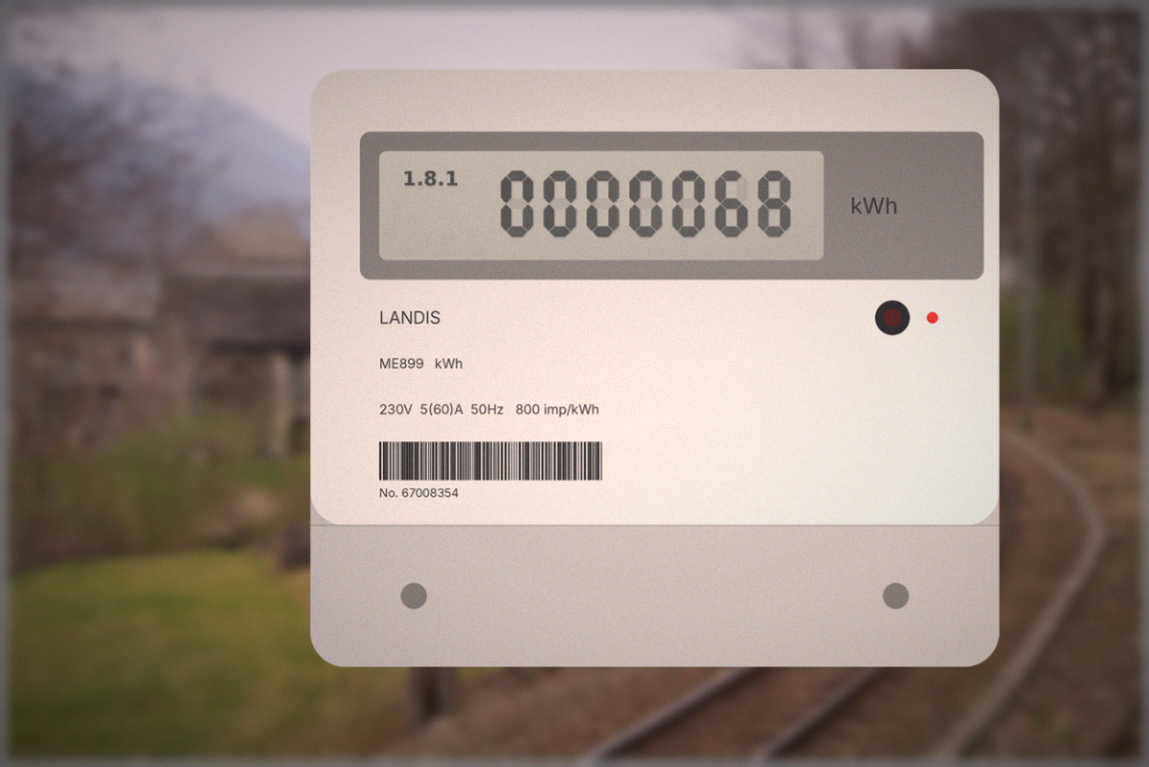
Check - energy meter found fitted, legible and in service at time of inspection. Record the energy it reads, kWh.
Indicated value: 68 kWh
